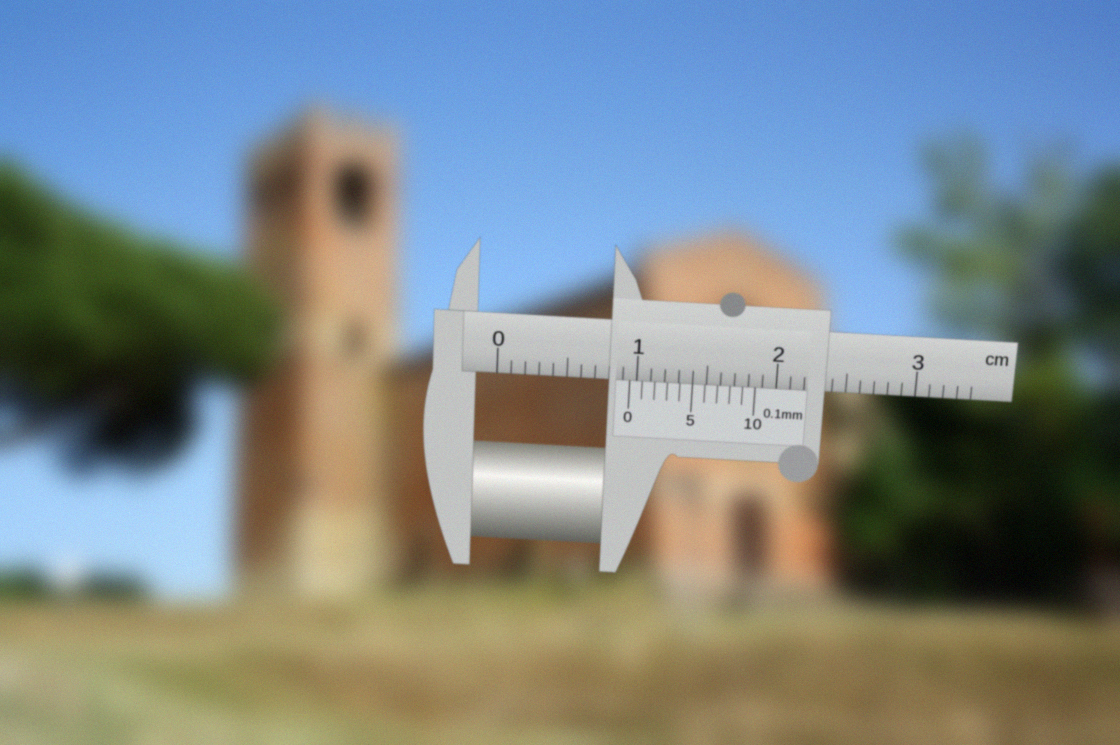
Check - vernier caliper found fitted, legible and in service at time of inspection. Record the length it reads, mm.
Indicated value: 9.5 mm
